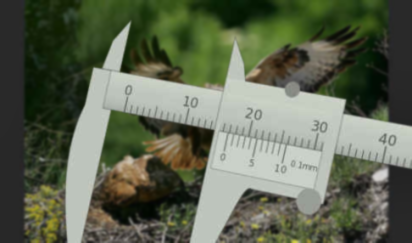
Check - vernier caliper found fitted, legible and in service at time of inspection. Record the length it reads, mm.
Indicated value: 16.8 mm
